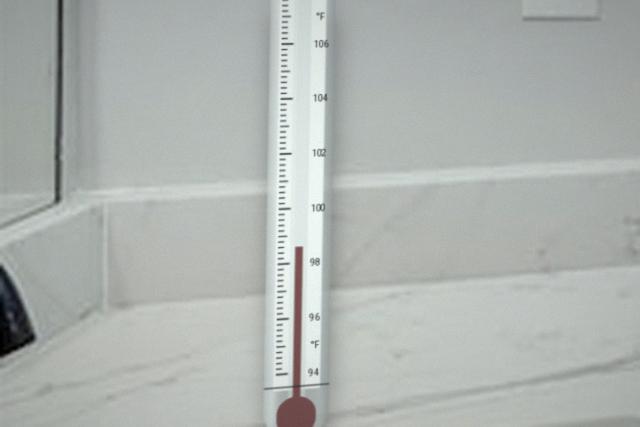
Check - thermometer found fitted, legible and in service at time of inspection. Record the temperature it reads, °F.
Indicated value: 98.6 °F
